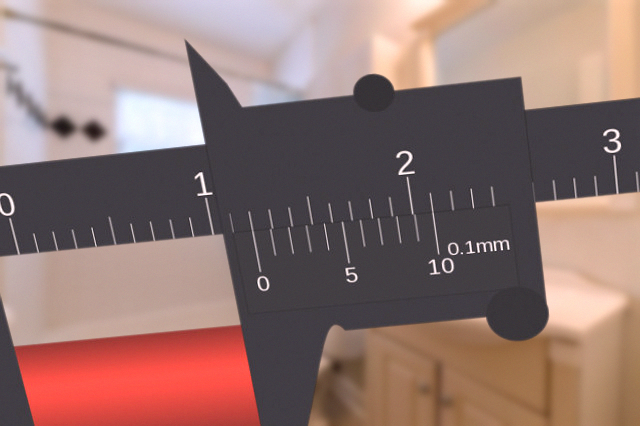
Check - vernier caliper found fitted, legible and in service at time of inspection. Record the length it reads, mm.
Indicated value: 12.0 mm
